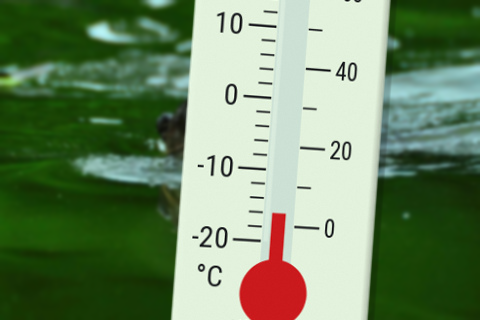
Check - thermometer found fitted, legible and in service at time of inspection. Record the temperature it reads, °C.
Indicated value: -16 °C
